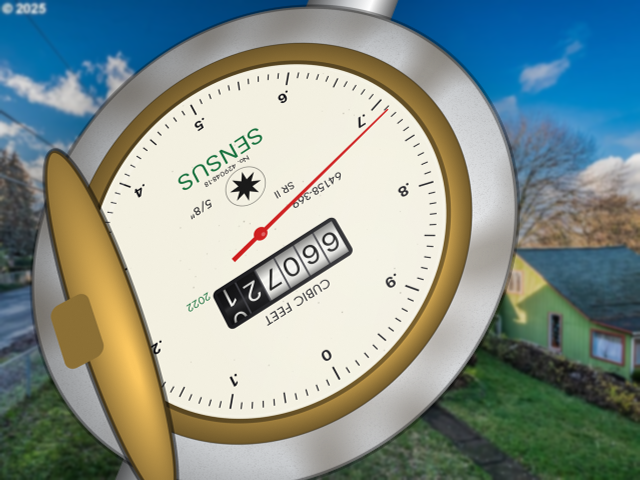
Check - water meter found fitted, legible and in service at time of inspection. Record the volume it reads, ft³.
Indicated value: 660720.71 ft³
